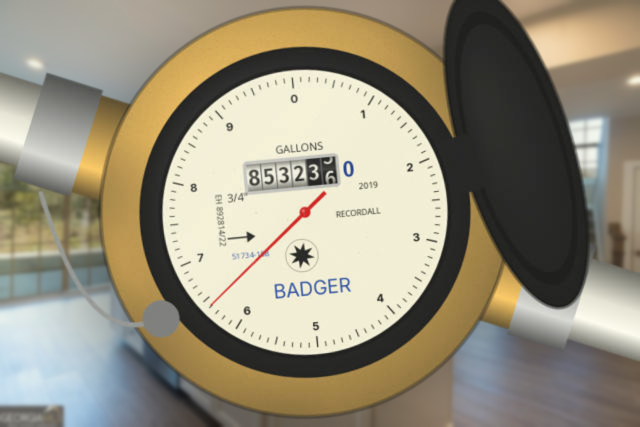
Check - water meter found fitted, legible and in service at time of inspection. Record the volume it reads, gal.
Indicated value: 8532356.4 gal
